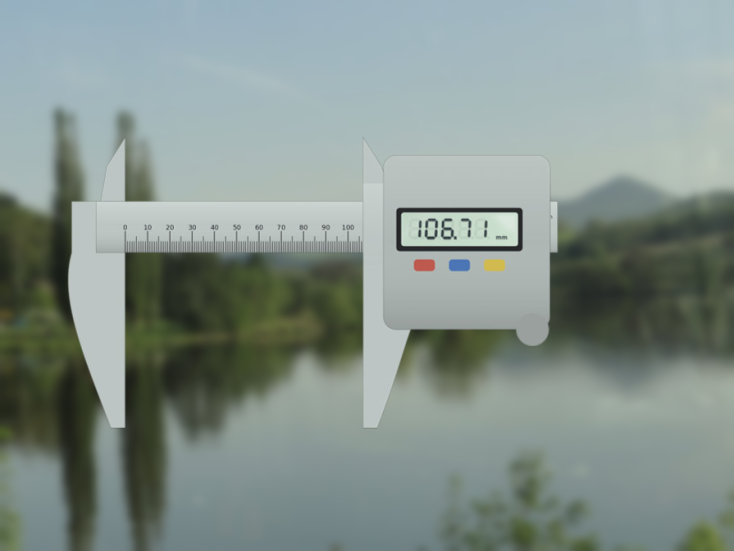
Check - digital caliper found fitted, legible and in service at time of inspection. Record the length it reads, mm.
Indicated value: 106.71 mm
